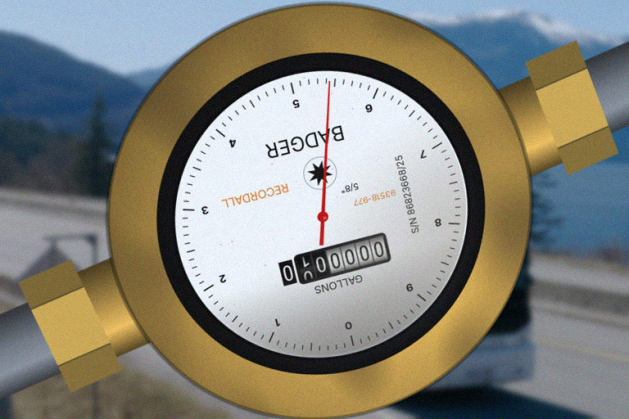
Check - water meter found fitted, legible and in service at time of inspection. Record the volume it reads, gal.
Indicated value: 5.4 gal
